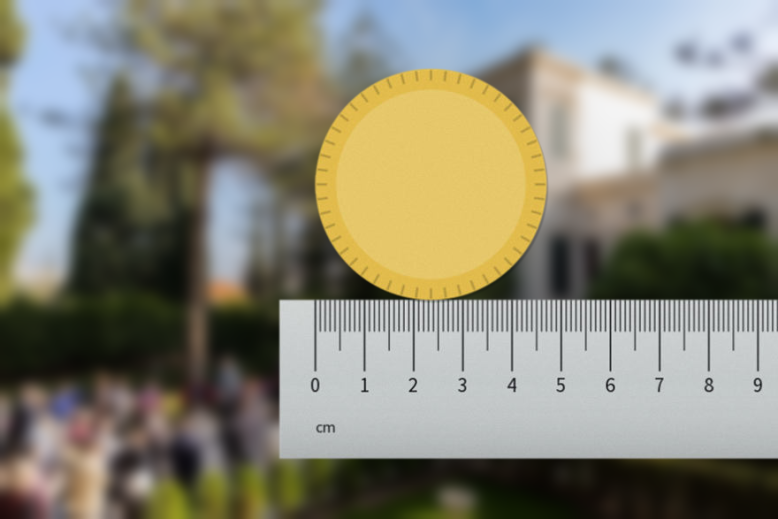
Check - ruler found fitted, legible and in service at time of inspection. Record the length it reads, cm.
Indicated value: 4.7 cm
